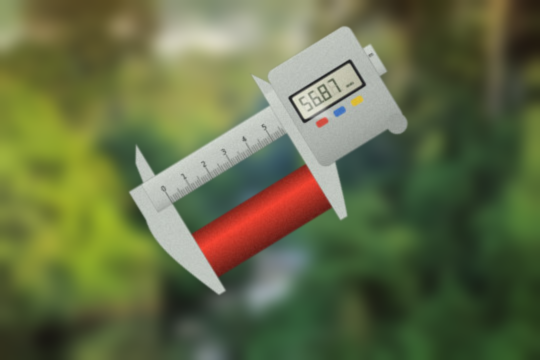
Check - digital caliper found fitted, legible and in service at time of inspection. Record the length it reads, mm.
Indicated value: 56.87 mm
